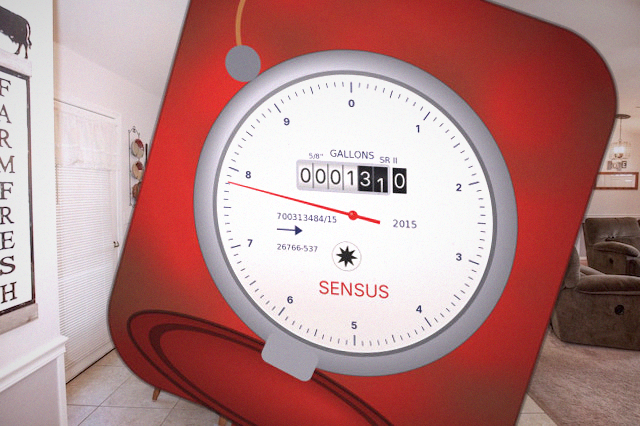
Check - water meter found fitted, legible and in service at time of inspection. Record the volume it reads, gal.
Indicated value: 1307.8 gal
